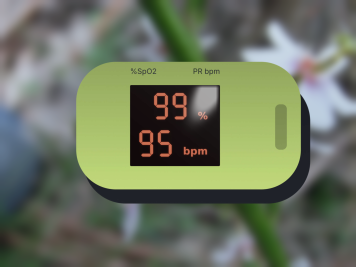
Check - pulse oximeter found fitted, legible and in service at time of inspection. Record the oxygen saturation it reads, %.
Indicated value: 99 %
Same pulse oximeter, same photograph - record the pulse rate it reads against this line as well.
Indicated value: 95 bpm
